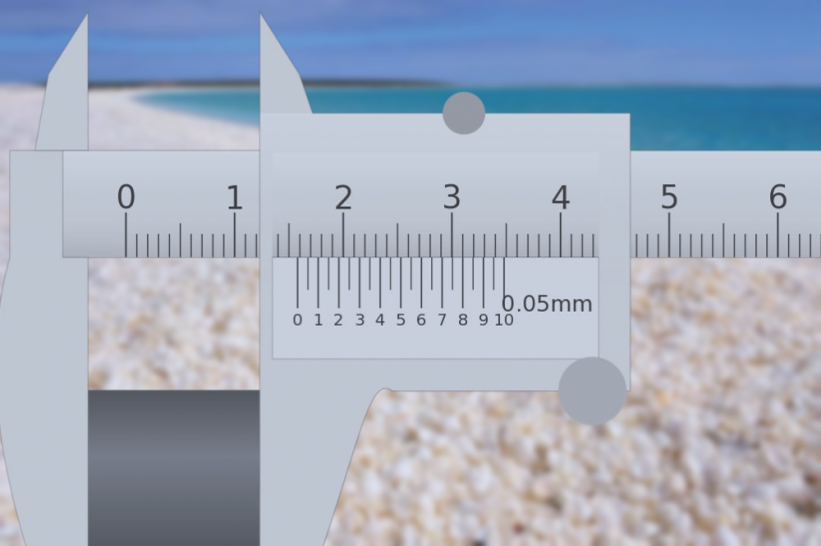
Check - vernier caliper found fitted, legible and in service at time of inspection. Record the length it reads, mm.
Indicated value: 15.8 mm
